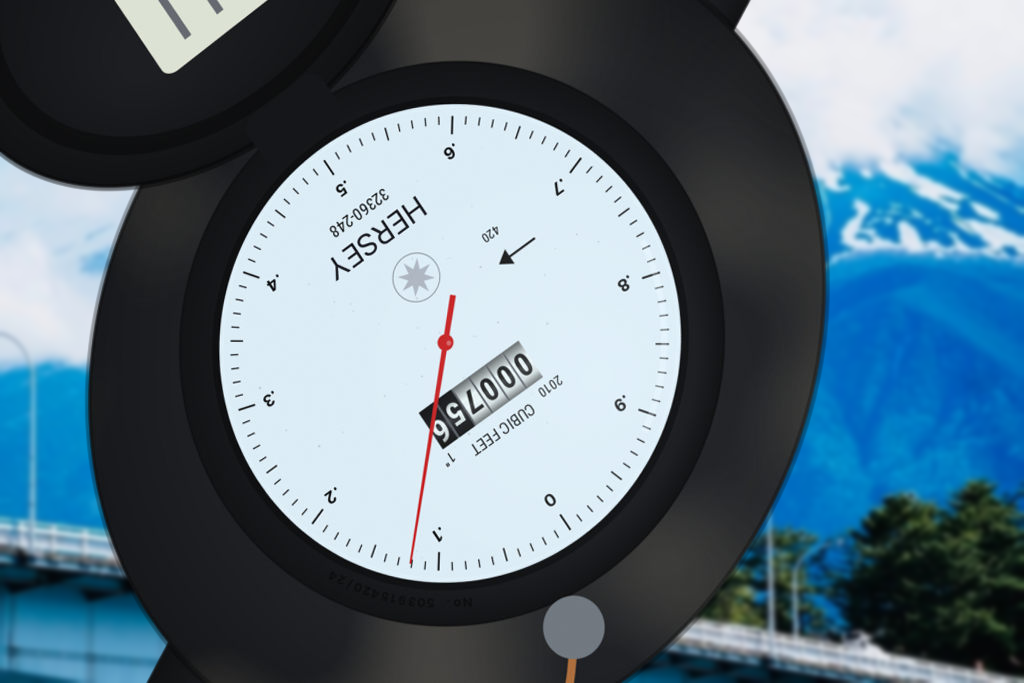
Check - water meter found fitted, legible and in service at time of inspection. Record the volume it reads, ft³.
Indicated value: 756.12 ft³
